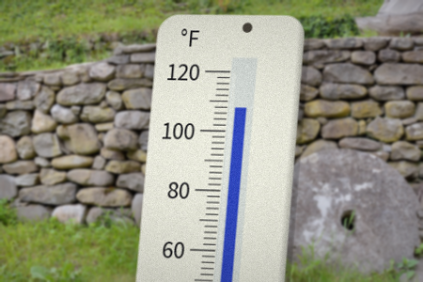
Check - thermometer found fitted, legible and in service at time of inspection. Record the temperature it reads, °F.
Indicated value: 108 °F
